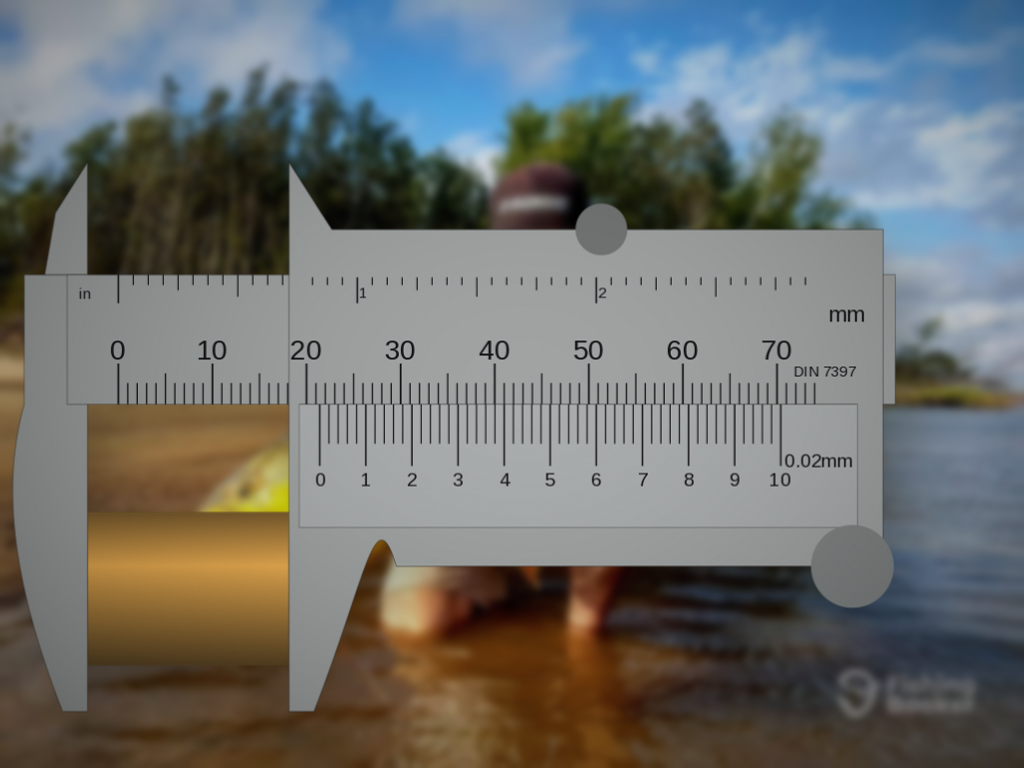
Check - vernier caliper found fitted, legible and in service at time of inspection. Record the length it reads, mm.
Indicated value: 21.4 mm
